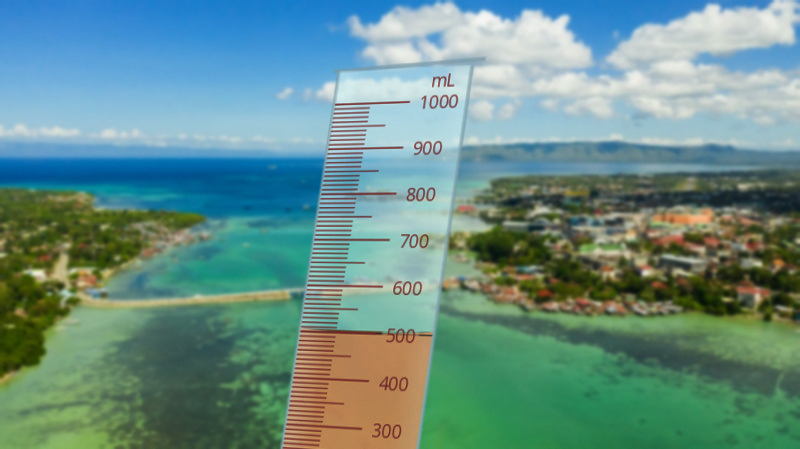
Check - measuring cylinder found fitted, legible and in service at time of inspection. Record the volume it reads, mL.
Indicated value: 500 mL
